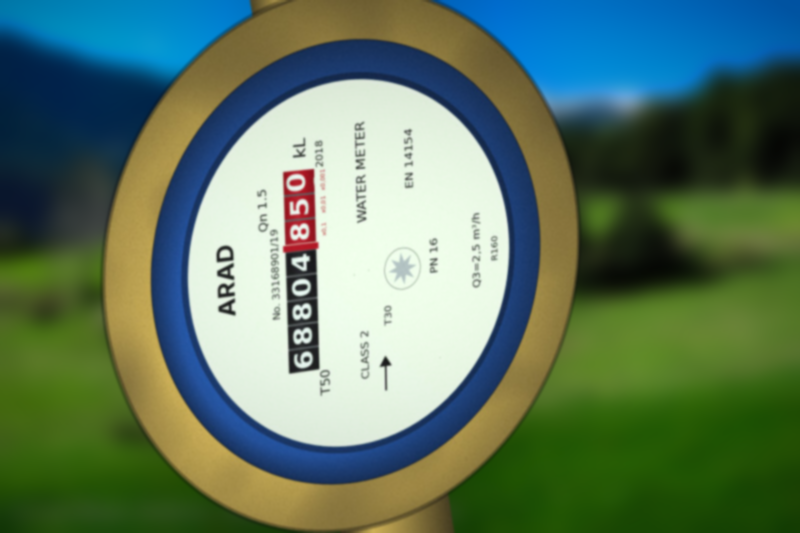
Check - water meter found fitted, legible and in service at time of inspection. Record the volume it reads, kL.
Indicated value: 68804.850 kL
